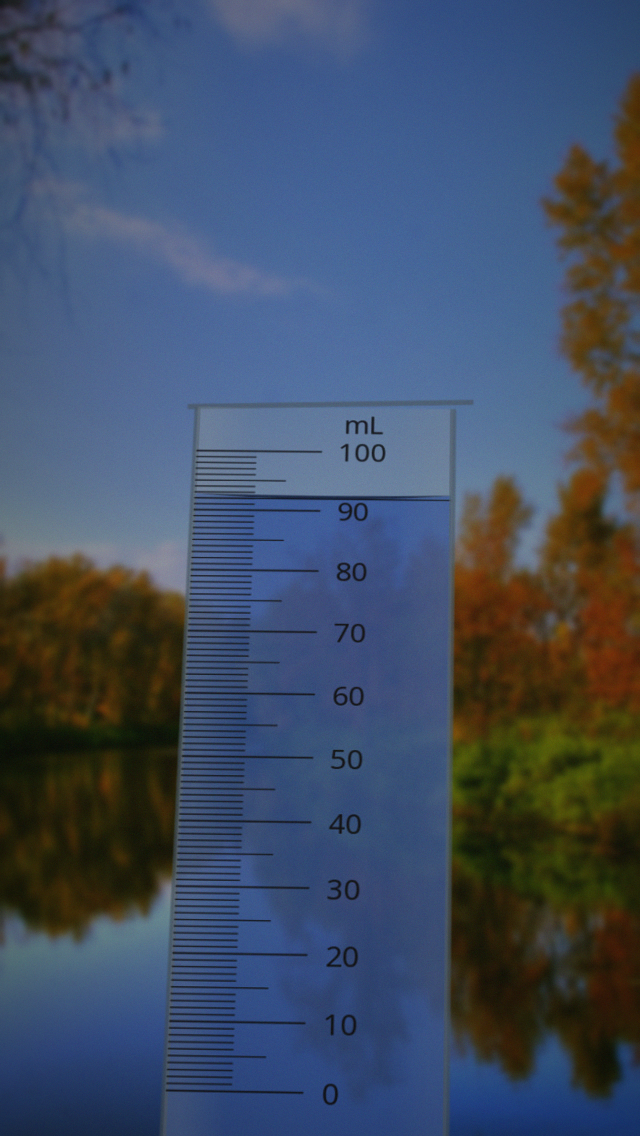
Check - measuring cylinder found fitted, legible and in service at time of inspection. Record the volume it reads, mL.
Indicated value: 92 mL
